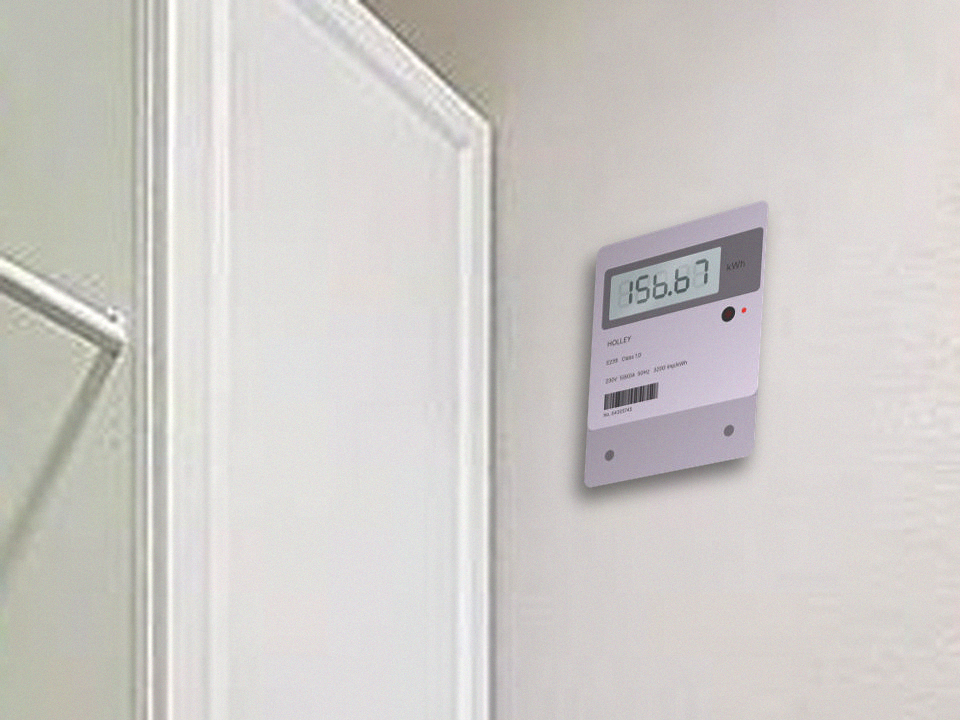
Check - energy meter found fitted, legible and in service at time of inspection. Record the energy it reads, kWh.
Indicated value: 156.67 kWh
